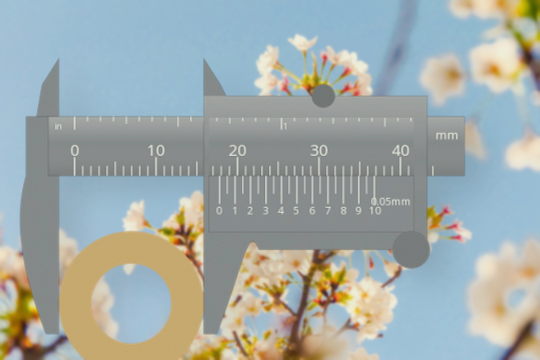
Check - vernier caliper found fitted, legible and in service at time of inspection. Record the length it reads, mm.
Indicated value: 17.8 mm
